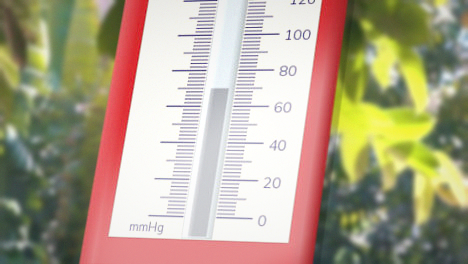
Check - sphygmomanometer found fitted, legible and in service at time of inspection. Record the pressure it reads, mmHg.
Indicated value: 70 mmHg
